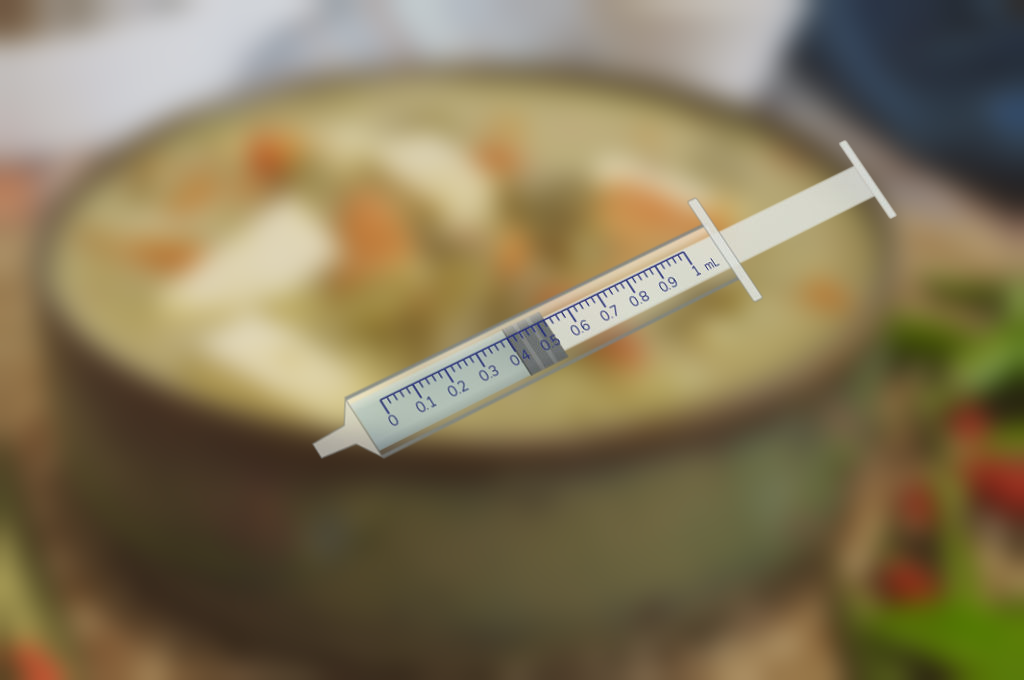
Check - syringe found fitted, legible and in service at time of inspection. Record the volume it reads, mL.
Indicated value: 0.4 mL
